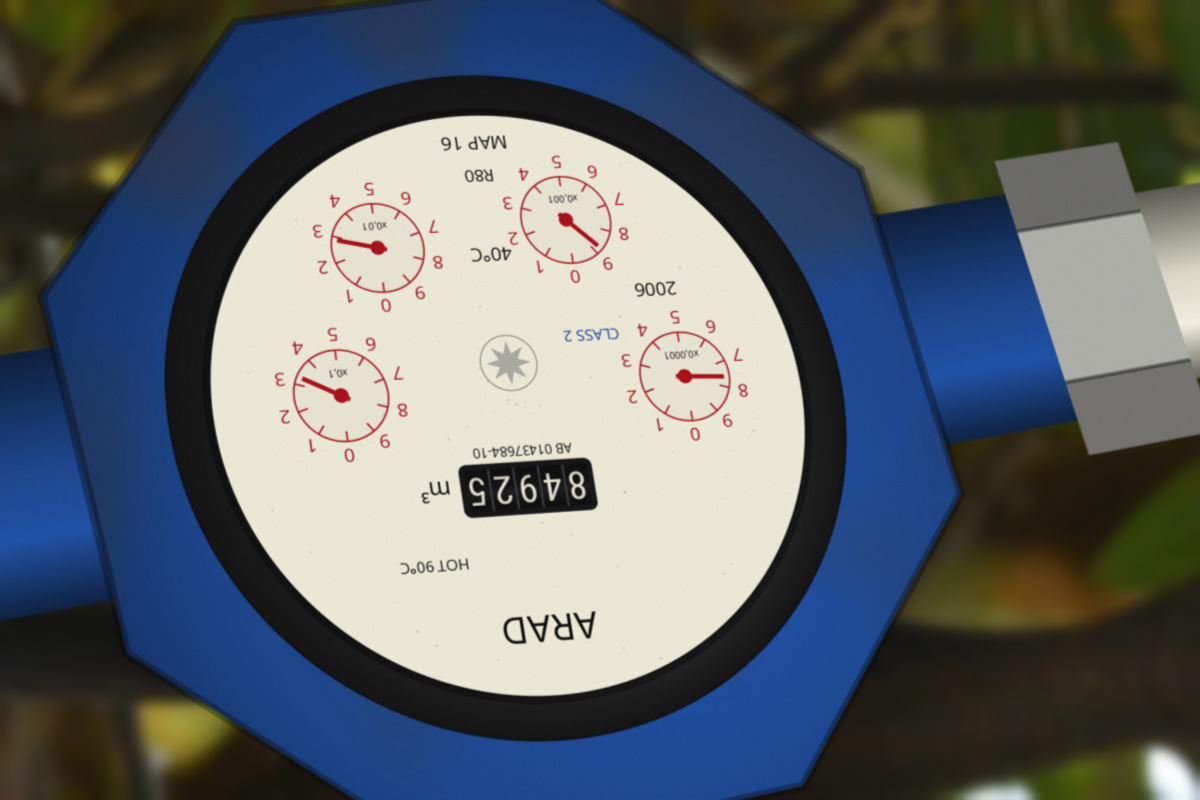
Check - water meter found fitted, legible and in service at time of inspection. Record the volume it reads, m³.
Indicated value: 84925.3287 m³
